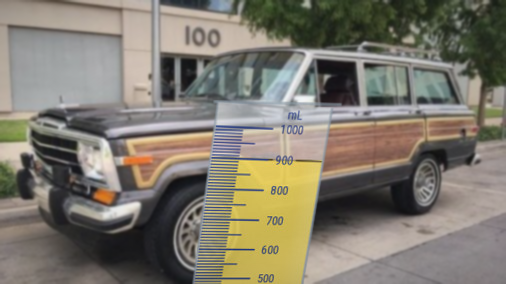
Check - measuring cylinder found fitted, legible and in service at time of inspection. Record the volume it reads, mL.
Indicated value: 900 mL
